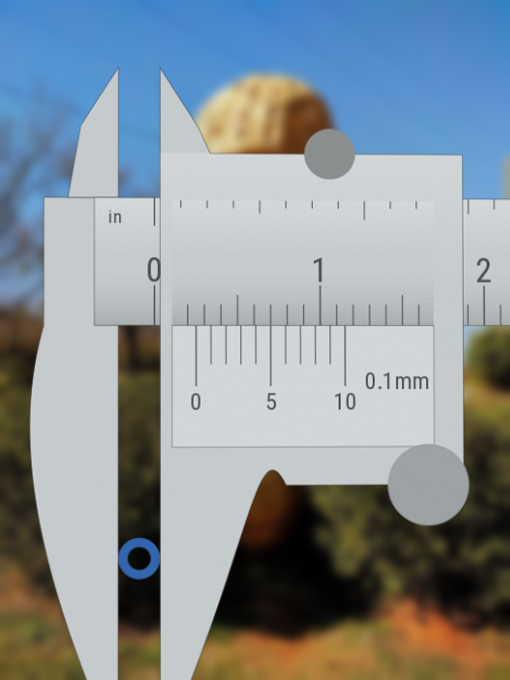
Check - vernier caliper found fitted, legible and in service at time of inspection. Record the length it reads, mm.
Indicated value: 2.5 mm
